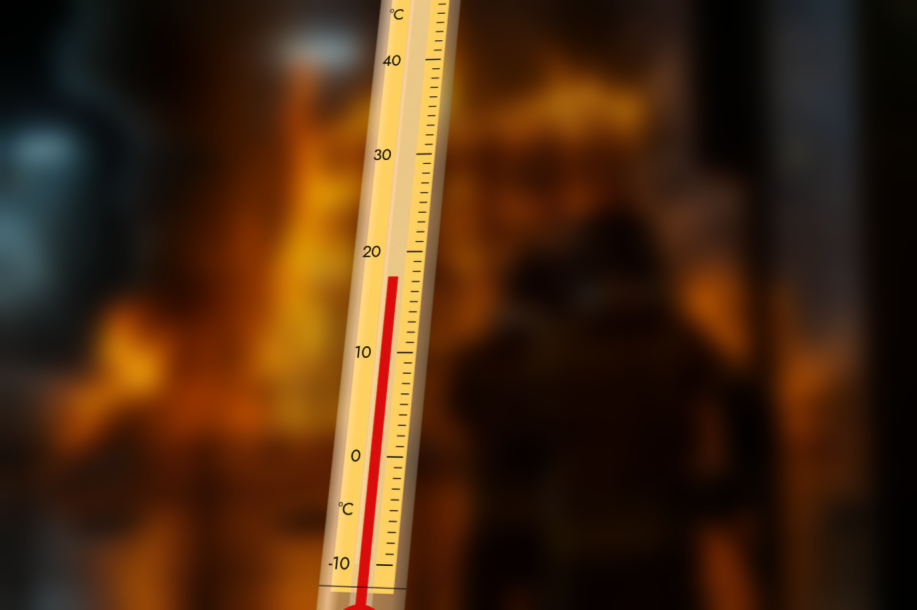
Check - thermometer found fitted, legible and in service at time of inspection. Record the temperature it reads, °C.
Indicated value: 17.5 °C
